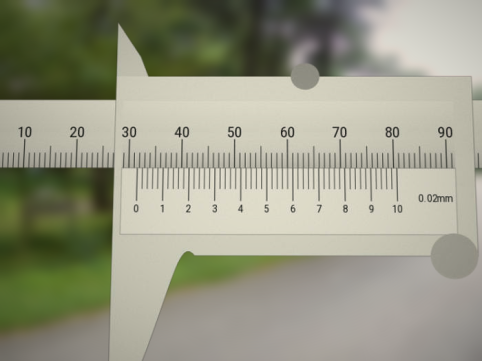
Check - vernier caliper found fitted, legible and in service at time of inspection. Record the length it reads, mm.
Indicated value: 31.6 mm
